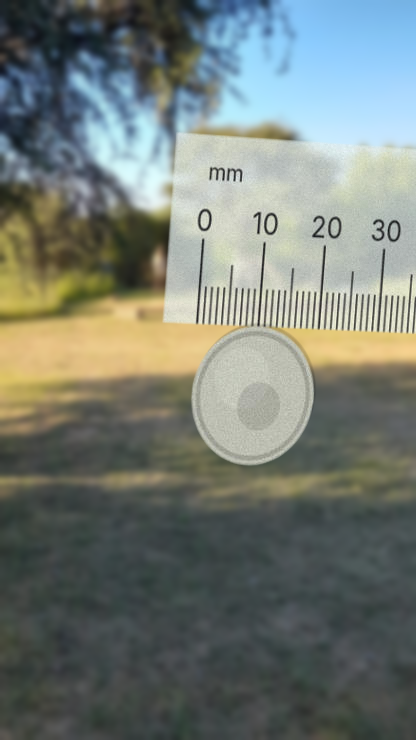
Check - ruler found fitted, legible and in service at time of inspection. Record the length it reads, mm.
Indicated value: 20 mm
